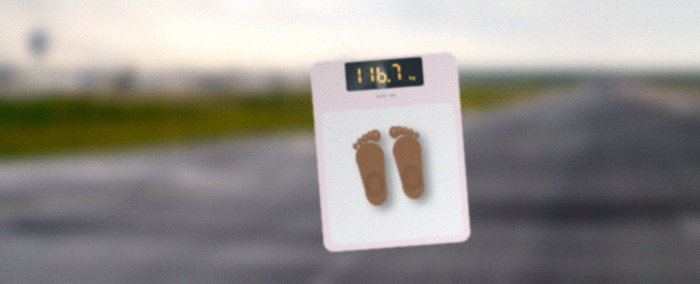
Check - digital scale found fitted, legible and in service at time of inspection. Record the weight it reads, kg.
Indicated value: 116.7 kg
